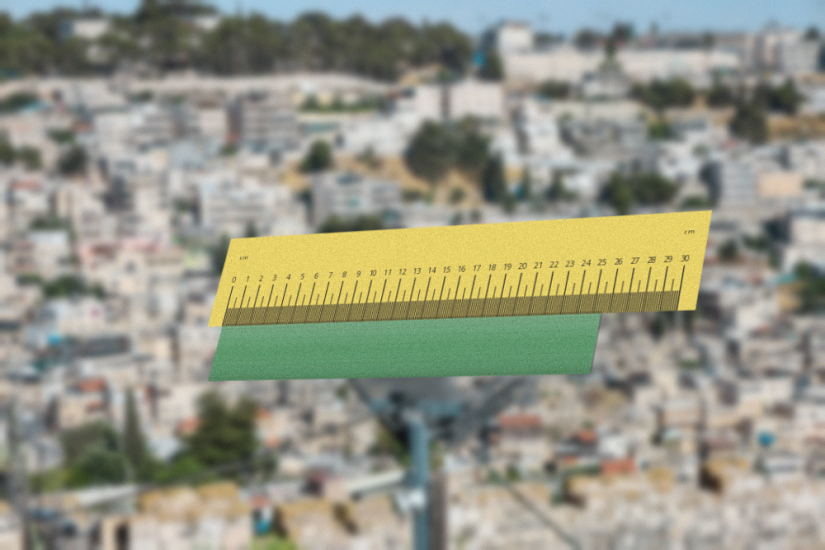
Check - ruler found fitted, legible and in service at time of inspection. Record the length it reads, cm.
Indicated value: 25.5 cm
